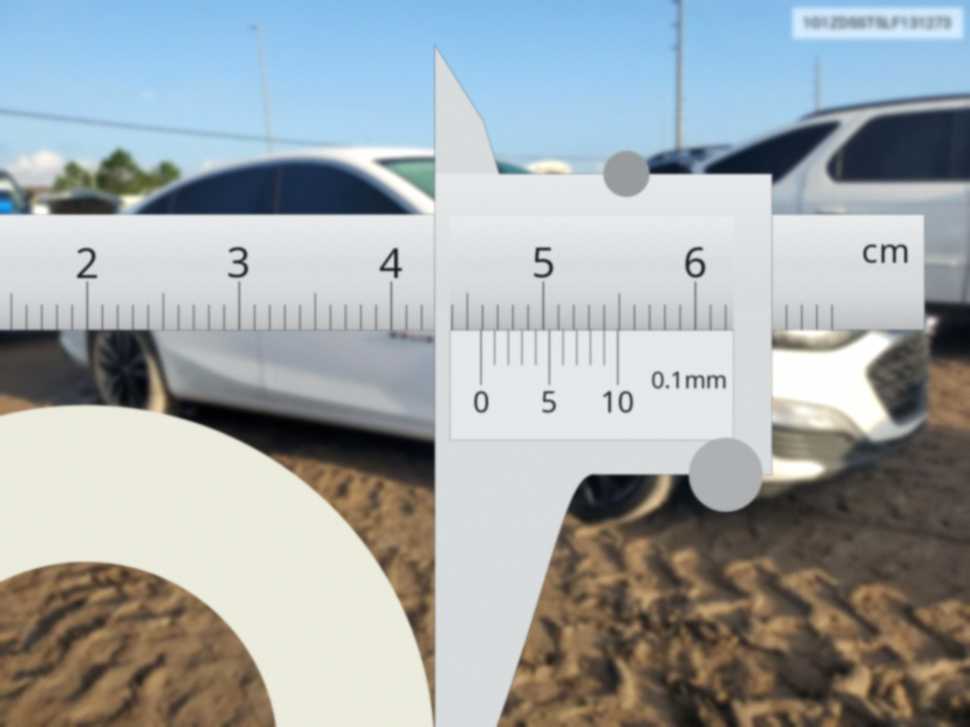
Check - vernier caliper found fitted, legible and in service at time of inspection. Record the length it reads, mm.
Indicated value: 45.9 mm
